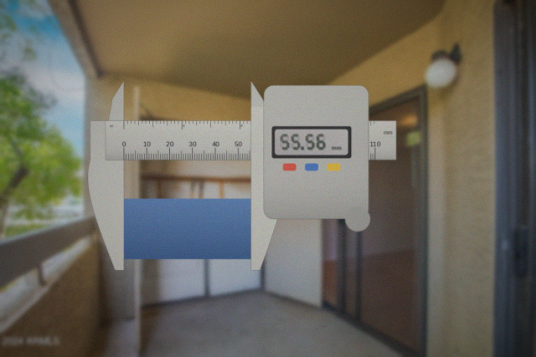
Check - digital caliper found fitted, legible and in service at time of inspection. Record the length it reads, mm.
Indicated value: 55.56 mm
